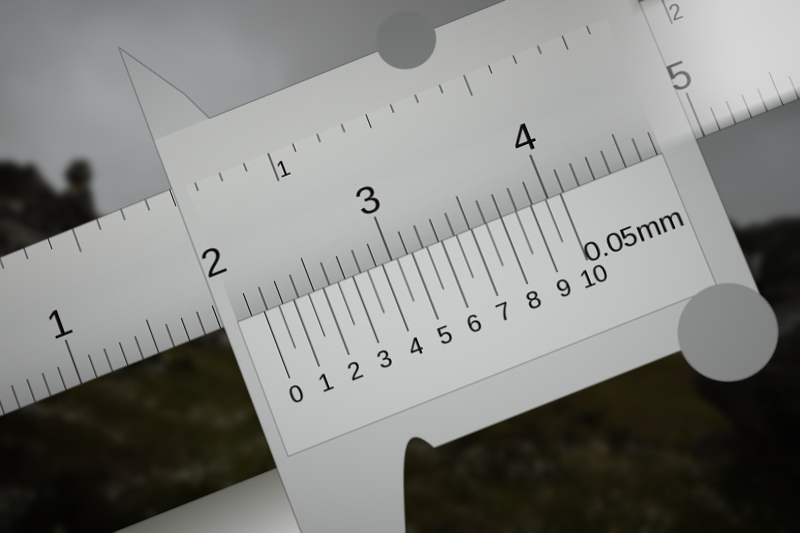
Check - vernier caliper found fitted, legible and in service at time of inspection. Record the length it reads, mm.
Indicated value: 21.8 mm
